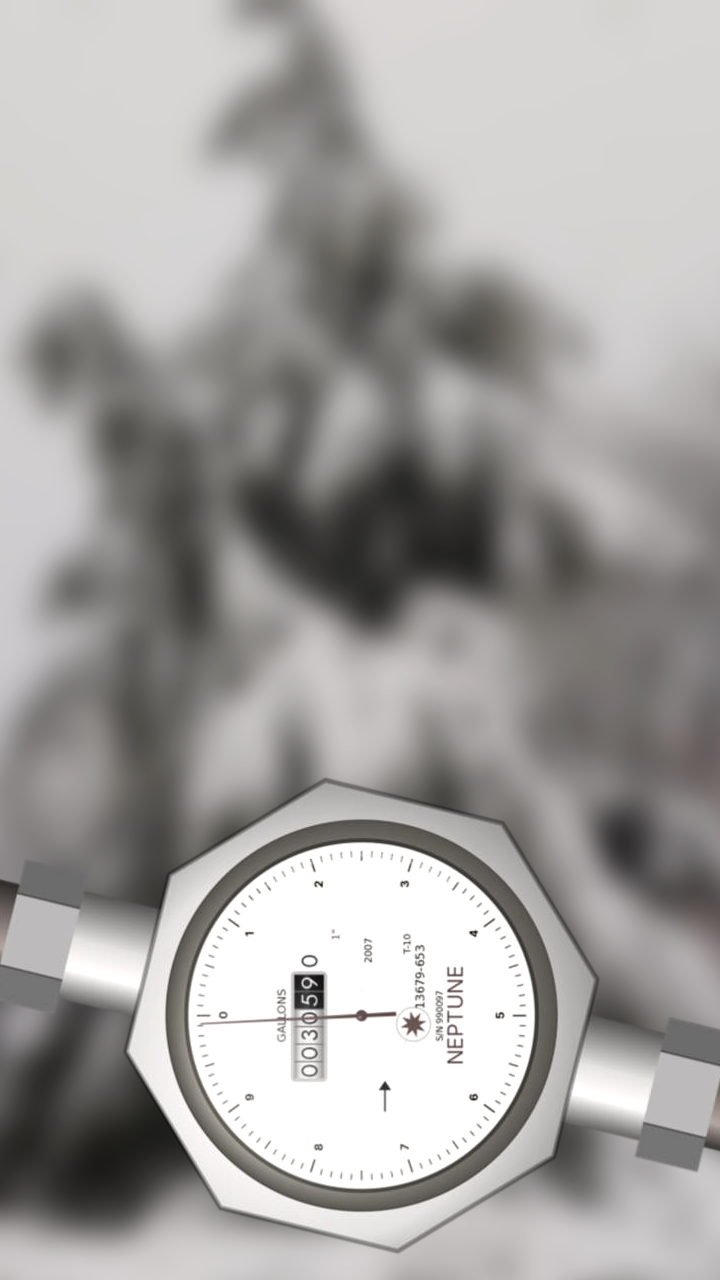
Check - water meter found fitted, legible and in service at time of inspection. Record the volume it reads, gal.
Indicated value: 30589.9 gal
